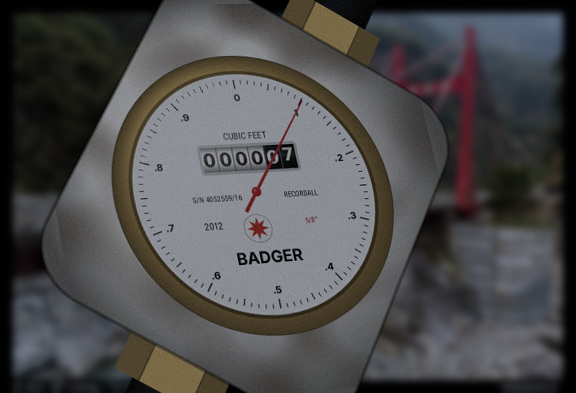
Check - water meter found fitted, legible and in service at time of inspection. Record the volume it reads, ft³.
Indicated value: 7.10 ft³
